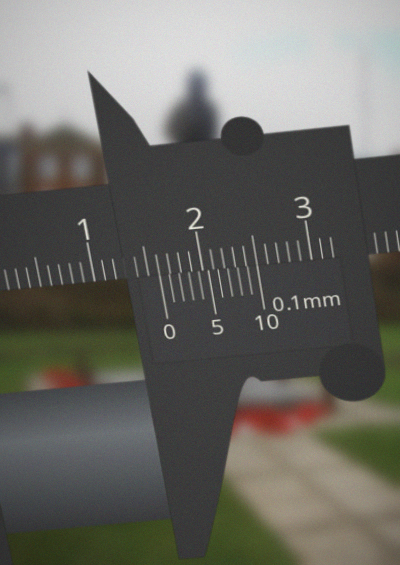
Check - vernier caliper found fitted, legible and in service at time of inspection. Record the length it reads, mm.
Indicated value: 16.0 mm
